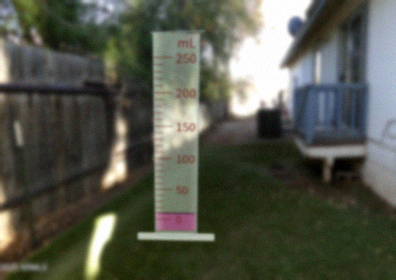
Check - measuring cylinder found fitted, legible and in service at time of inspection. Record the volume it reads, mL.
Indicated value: 10 mL
